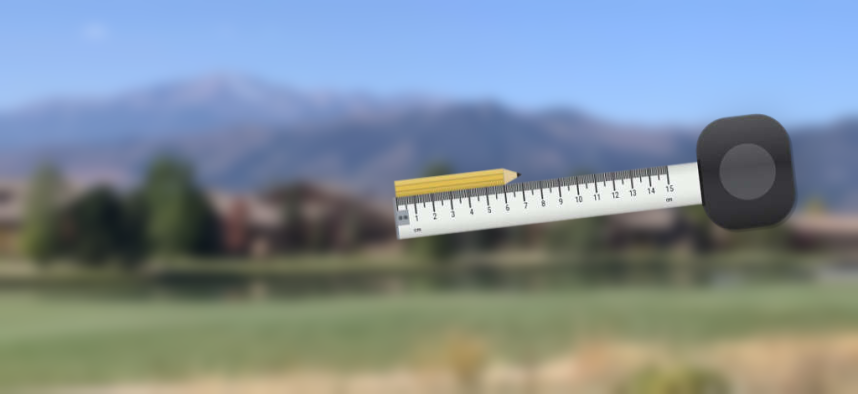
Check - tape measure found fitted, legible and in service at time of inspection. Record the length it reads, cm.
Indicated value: 7 cm
